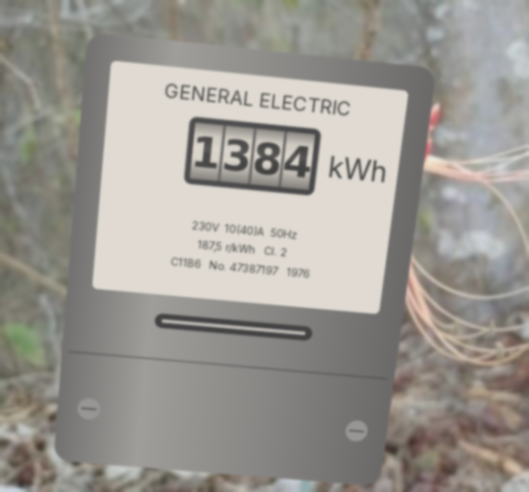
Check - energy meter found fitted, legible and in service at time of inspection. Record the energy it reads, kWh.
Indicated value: 1384 kWh
